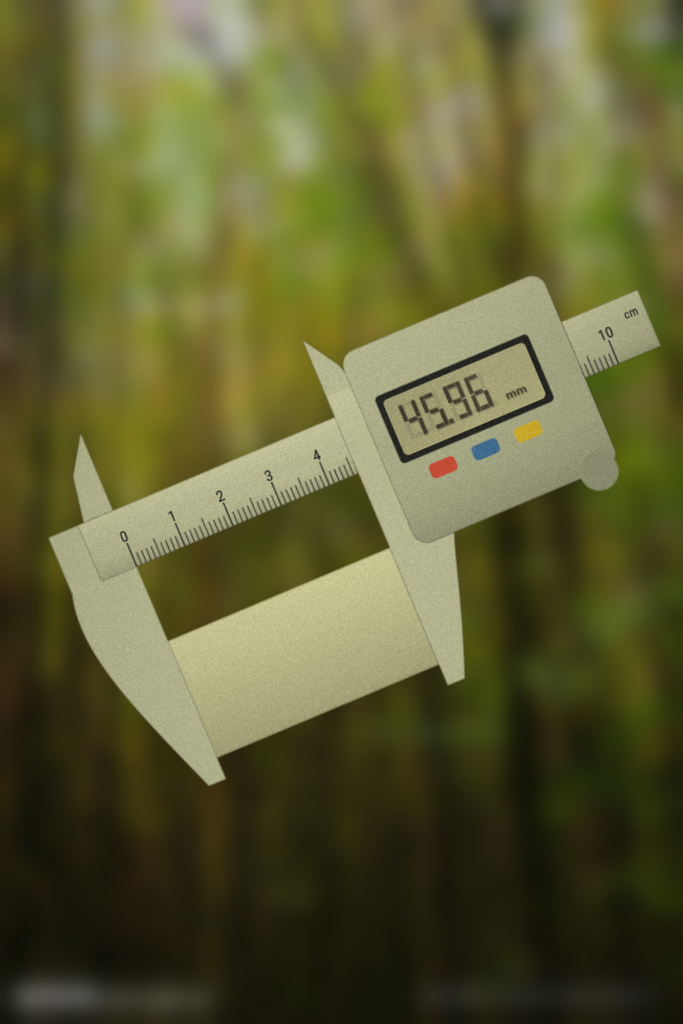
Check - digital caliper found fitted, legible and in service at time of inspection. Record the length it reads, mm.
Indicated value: 45.96 mm
